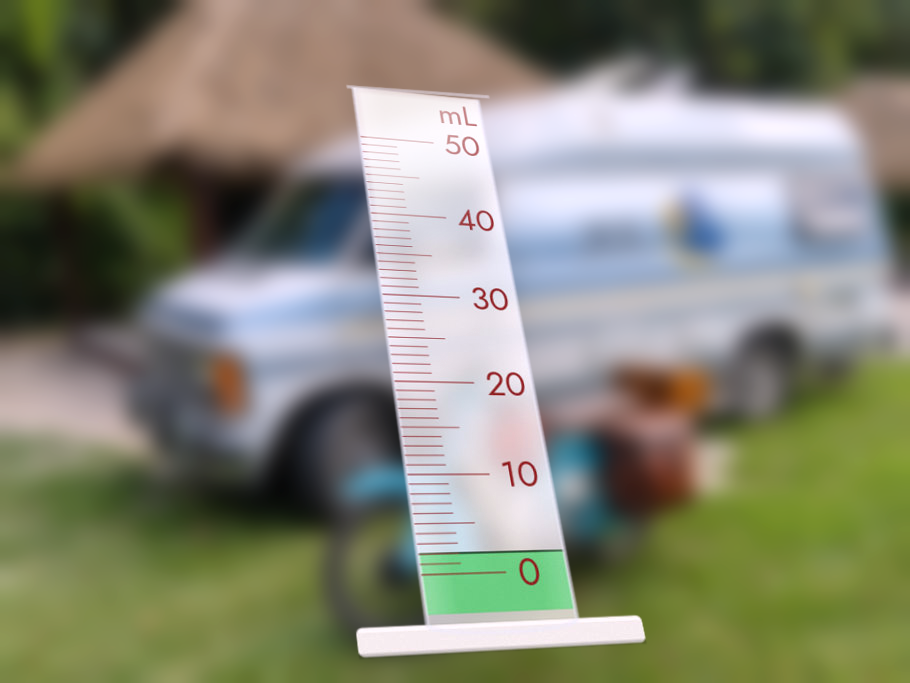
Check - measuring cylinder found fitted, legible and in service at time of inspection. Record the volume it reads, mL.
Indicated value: 2 mL
